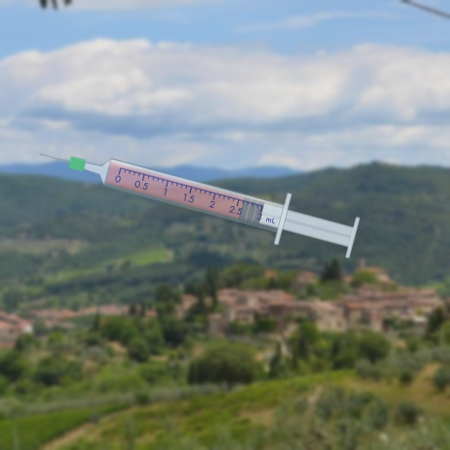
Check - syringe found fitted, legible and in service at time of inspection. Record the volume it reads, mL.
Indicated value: 2.6 mL
